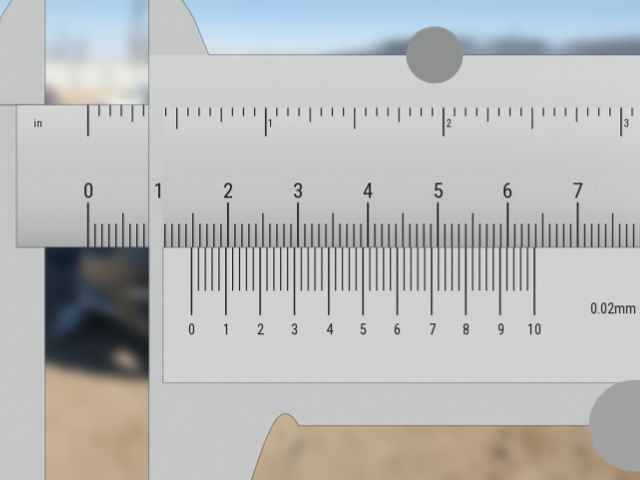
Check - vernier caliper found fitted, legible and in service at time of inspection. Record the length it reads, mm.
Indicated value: 14.8 mm
